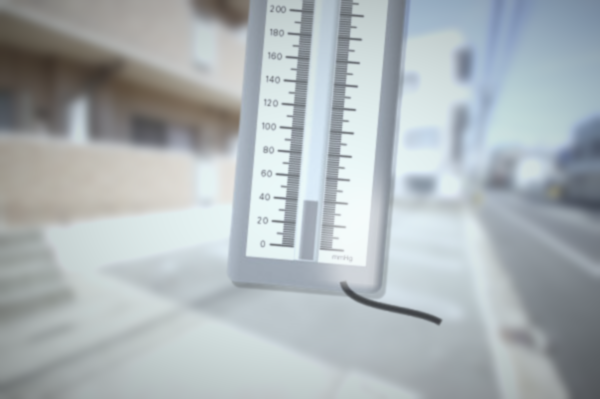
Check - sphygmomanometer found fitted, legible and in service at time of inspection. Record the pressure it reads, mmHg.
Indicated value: 40 mmHg
